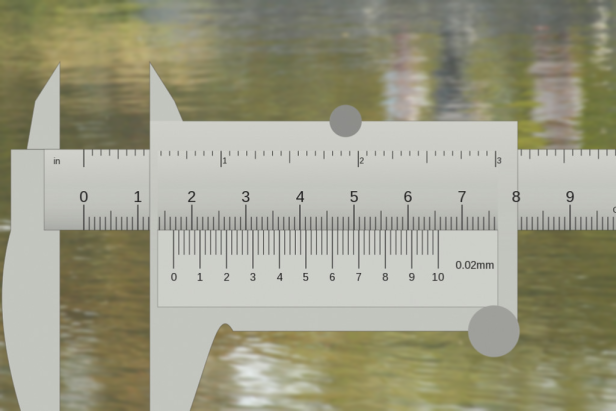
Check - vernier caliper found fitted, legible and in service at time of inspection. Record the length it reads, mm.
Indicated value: 16.6 mm
